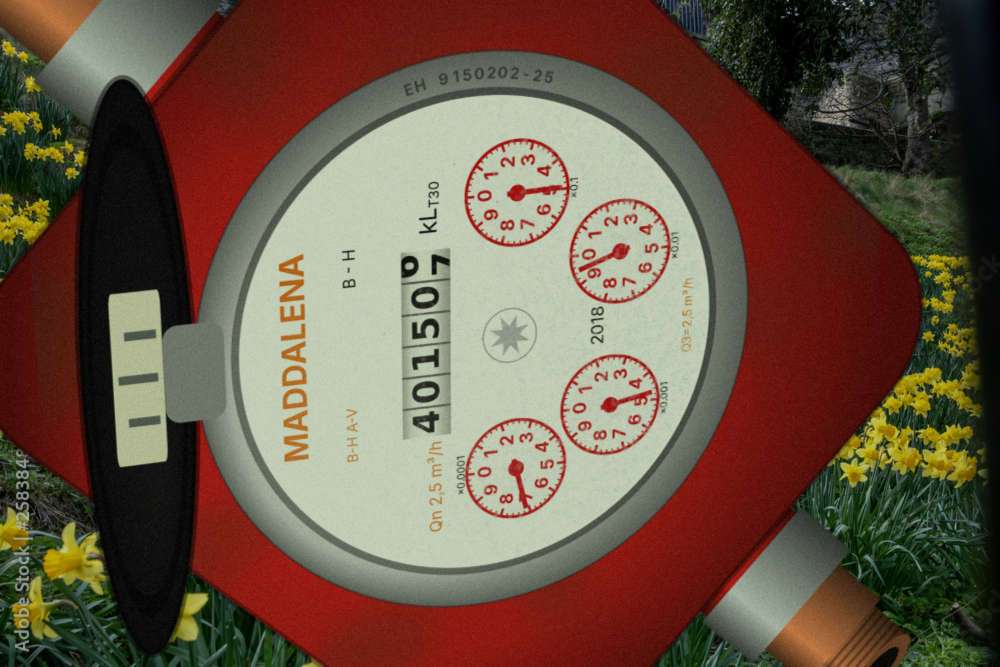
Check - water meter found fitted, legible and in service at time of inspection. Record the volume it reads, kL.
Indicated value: 401506.4947 kL
